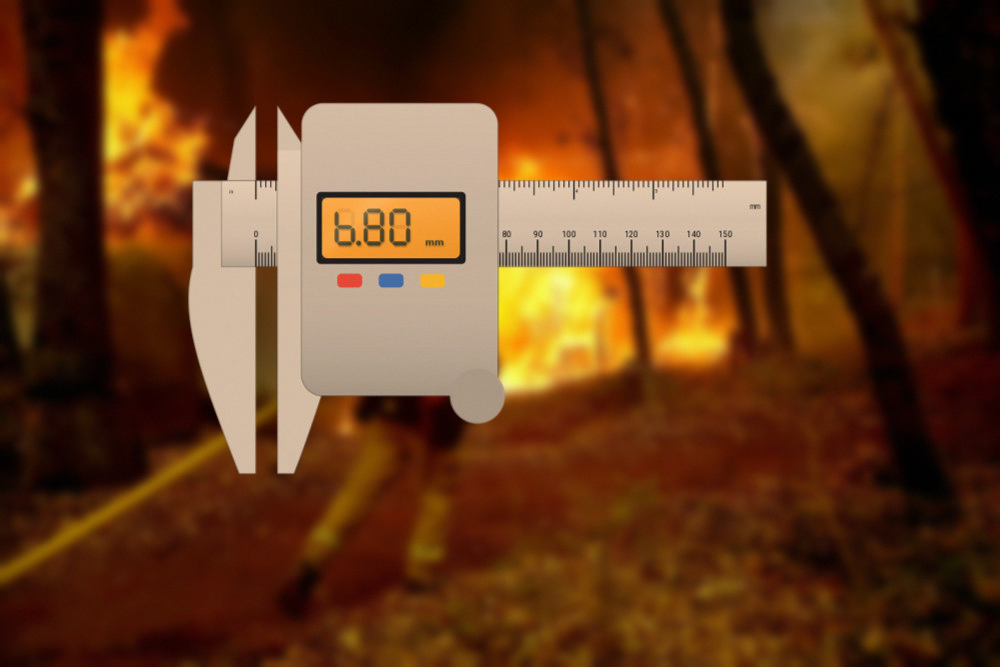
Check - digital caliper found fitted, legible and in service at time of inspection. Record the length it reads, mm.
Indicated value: 6.80 mm
